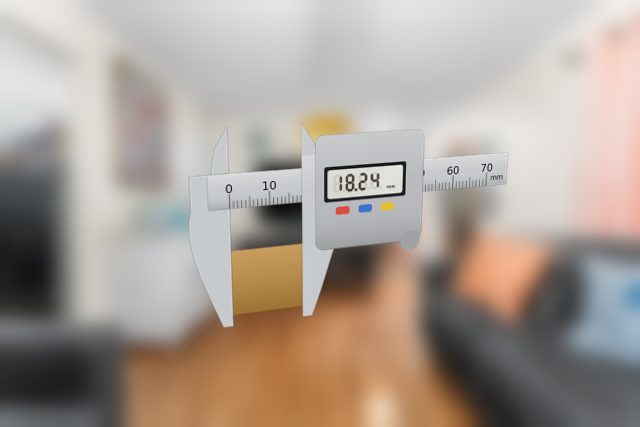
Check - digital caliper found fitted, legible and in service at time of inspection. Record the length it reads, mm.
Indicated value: 18.24 mm
